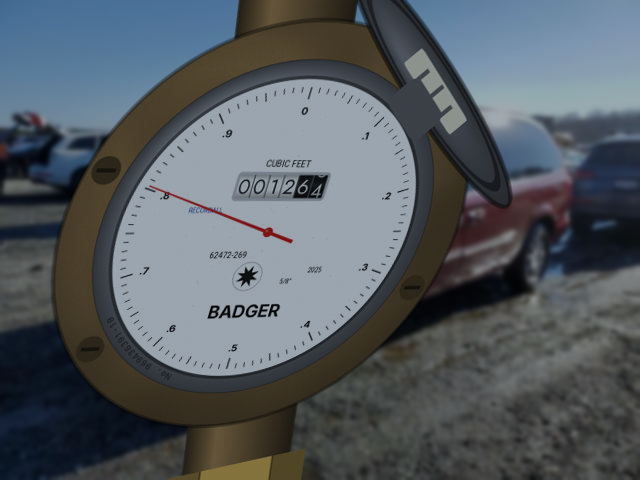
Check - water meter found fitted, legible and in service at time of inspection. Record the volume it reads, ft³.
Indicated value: 1263.80 ft³
